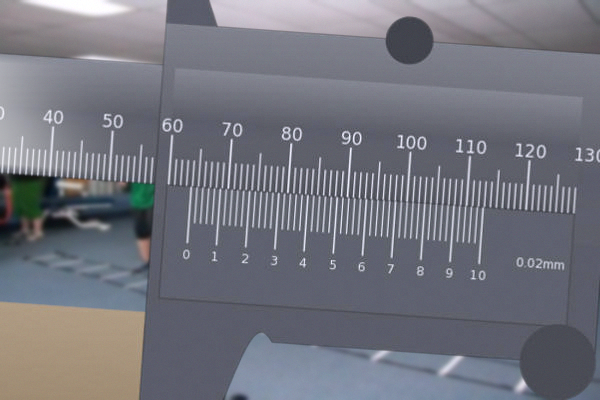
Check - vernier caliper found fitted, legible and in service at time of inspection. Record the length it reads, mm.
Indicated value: 63.8 mm
